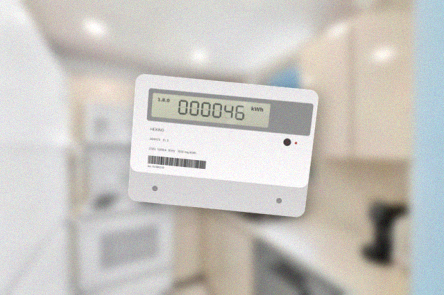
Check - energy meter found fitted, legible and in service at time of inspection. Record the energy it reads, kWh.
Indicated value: 46 kWh
